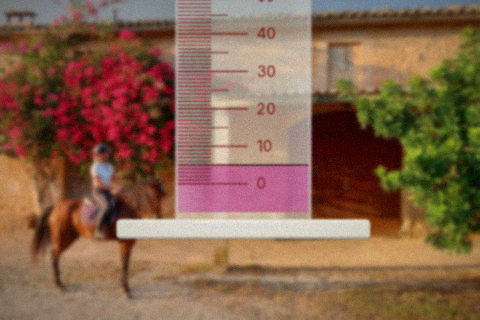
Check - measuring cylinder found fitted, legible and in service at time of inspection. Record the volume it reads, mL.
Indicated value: 5 mL
